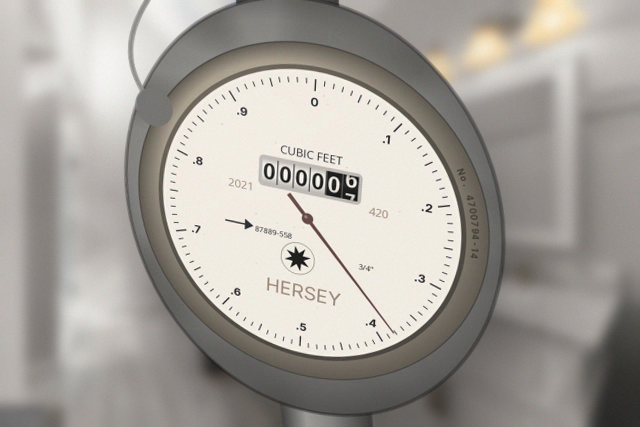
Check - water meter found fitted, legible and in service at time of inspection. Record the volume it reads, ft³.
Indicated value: 6.38 ft³
